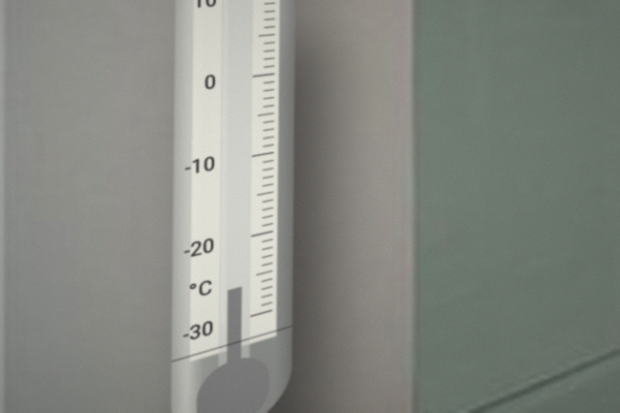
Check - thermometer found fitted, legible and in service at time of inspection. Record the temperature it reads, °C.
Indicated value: -26 °C
